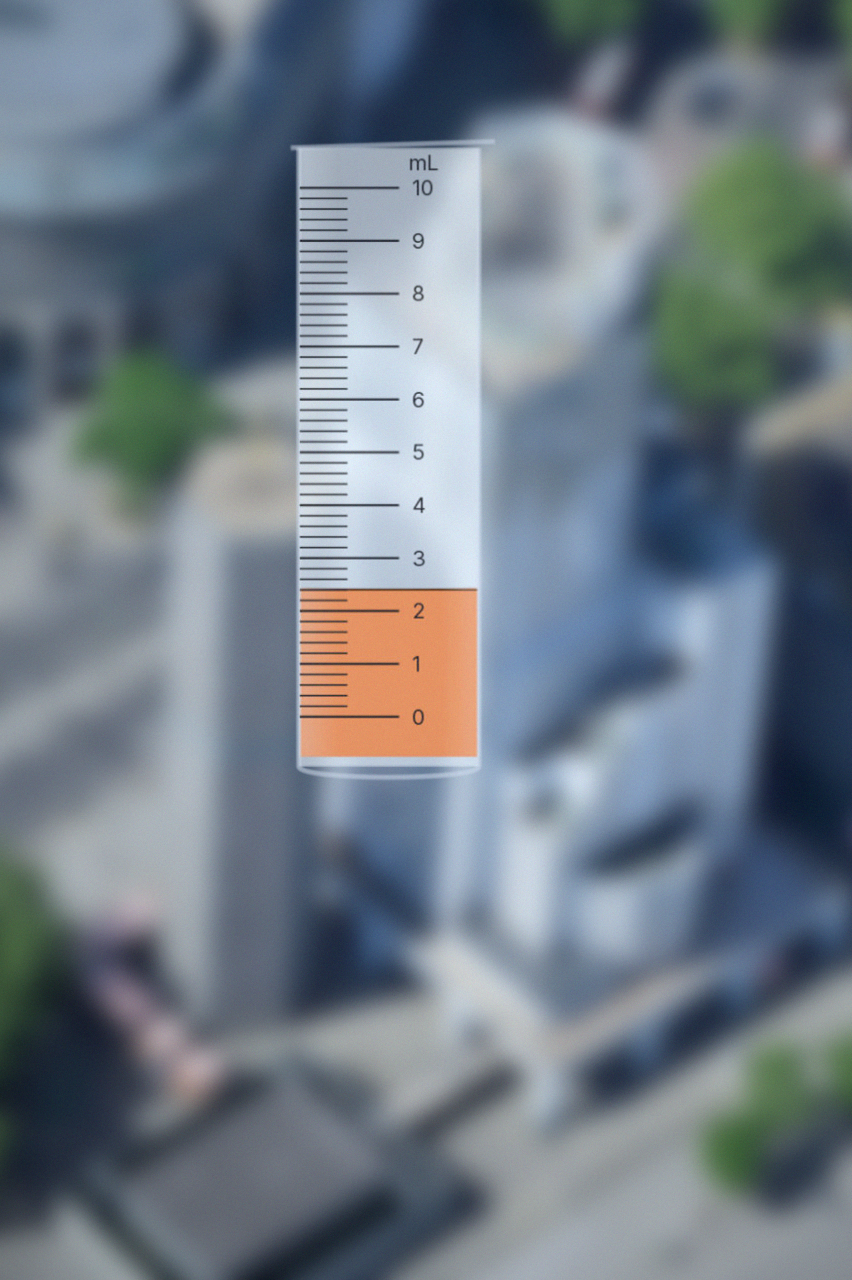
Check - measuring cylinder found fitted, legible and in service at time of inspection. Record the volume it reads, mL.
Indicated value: 2.4 mL
